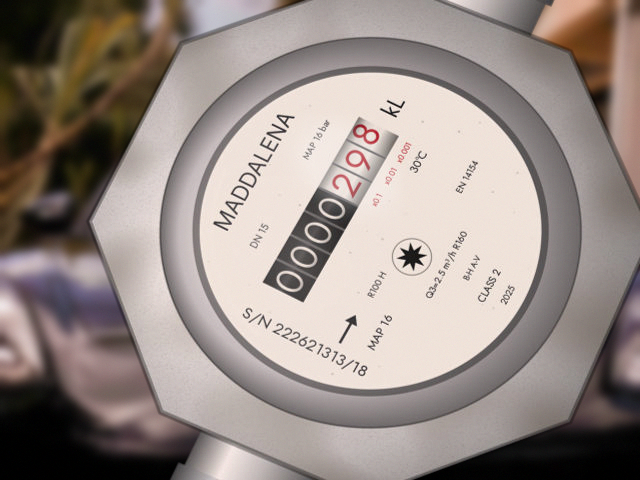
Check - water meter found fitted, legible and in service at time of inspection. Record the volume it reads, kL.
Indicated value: 0.298 kL
